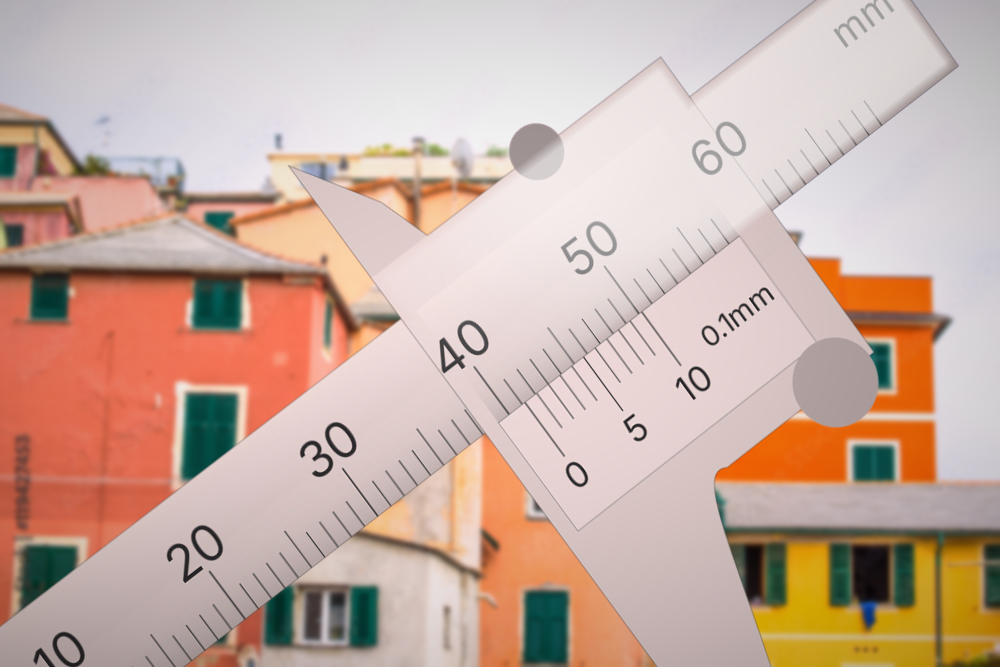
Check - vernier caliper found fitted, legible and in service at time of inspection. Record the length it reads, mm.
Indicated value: 41.2 mm
